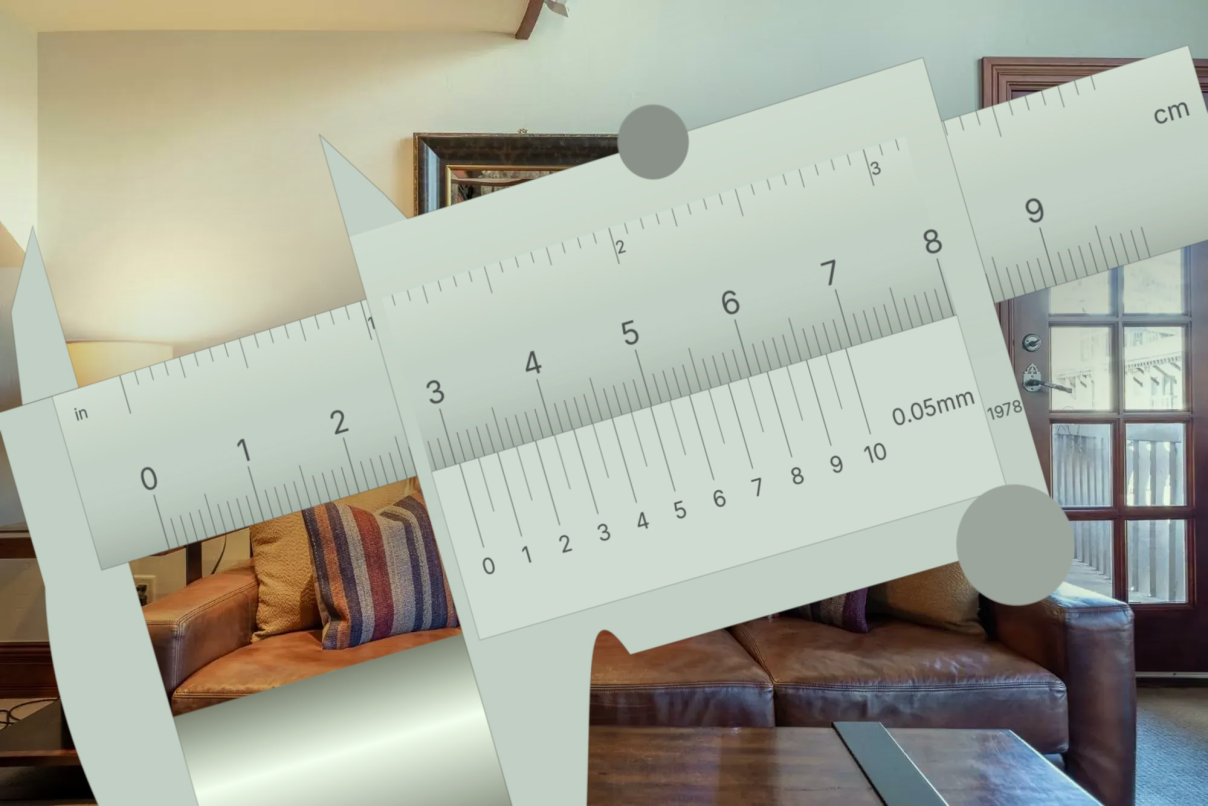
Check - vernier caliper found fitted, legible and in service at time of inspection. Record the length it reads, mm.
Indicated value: 30.4 mm
